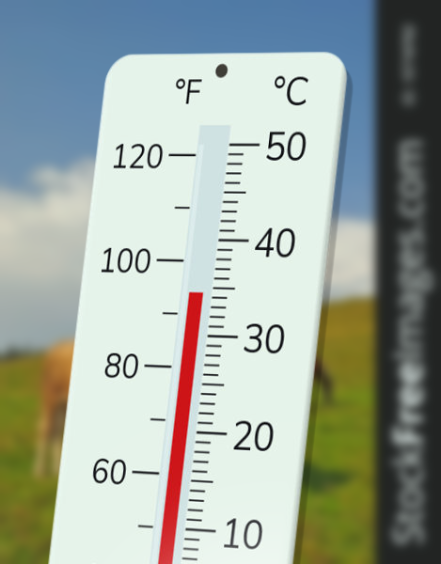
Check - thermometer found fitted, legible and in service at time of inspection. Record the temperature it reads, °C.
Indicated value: 34.5 °C
